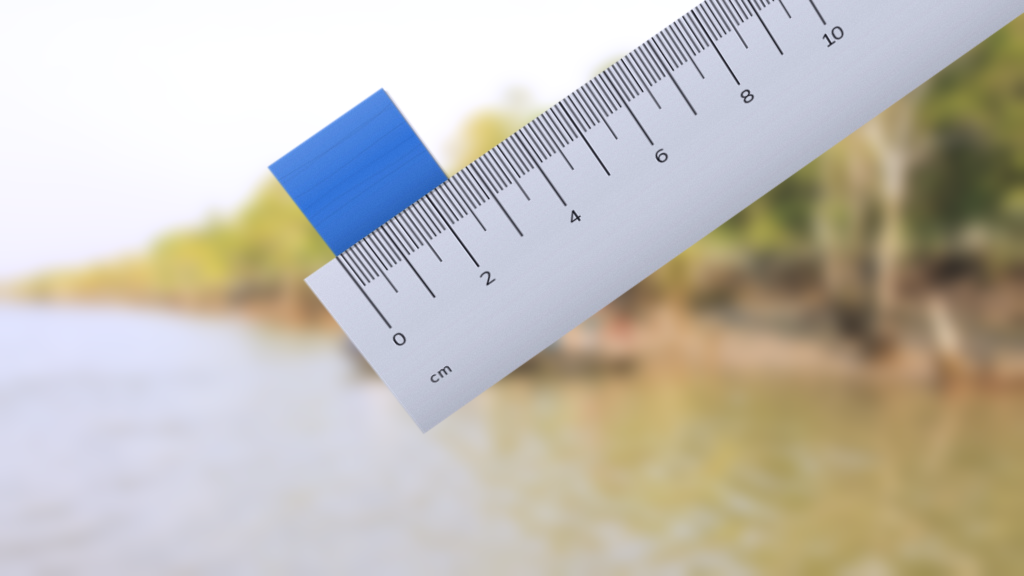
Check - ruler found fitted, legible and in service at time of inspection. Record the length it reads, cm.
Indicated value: 2.5 cm
